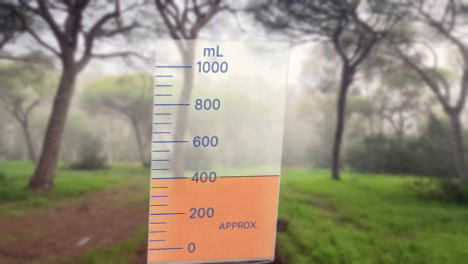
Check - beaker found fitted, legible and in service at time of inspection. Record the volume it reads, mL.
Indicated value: 400 mL
